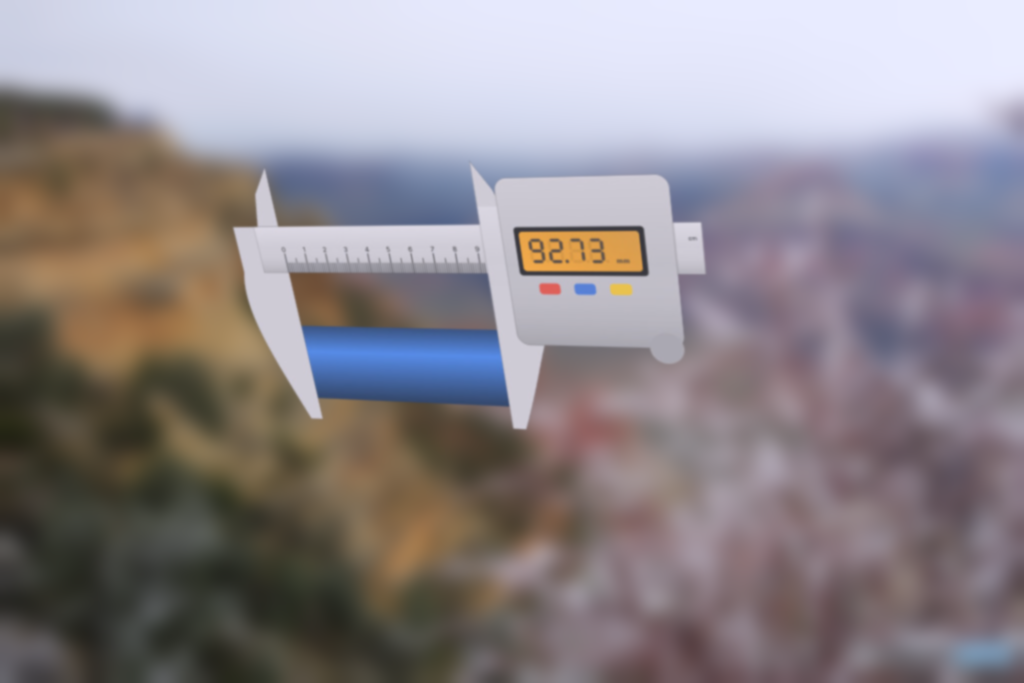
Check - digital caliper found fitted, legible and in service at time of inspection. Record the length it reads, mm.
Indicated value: 92.73 mm
